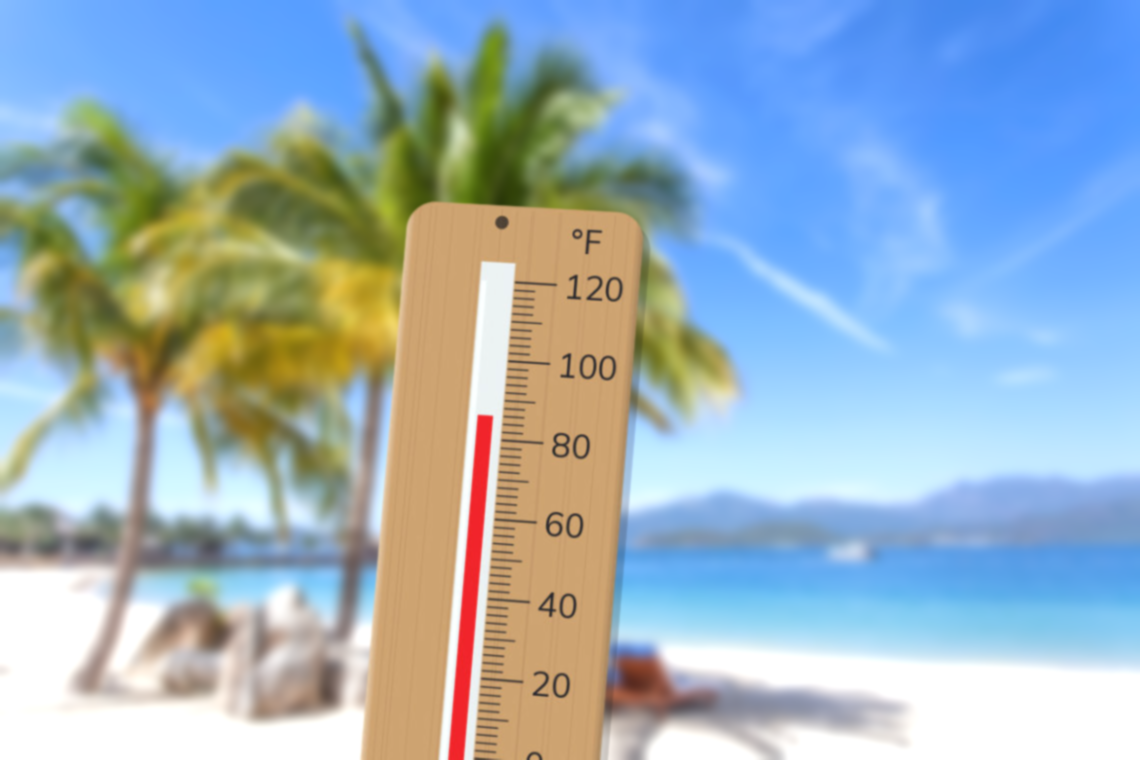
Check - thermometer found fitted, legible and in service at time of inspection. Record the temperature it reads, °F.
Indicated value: 86 °F
